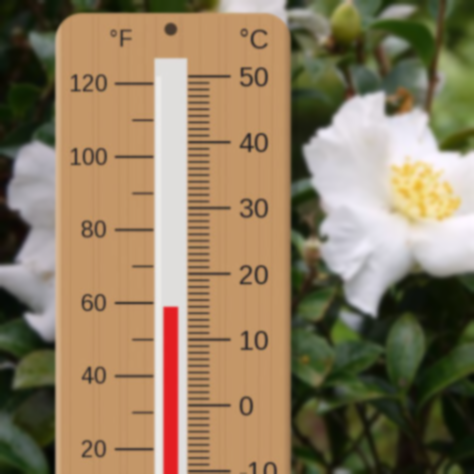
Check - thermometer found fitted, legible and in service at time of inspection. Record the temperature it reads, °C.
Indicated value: 15 °C
